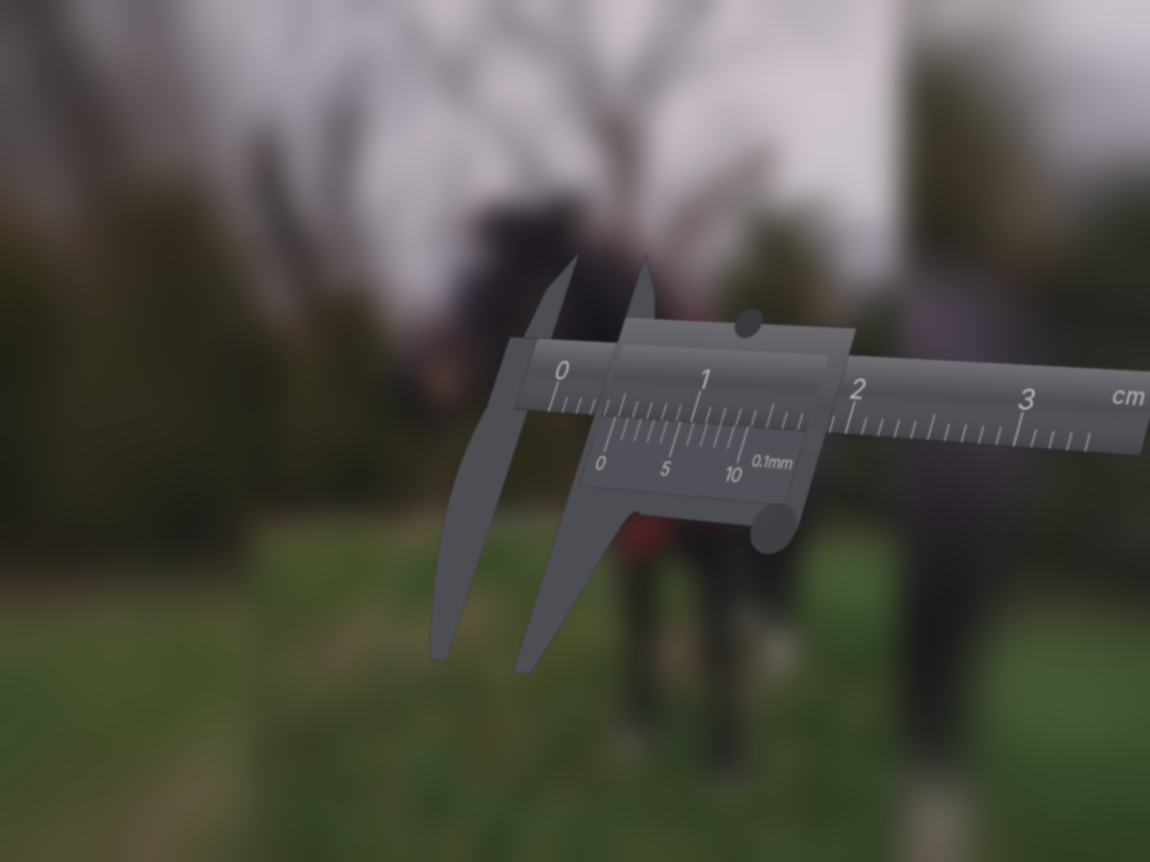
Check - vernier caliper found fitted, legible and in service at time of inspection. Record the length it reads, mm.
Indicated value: 4.8 mm
